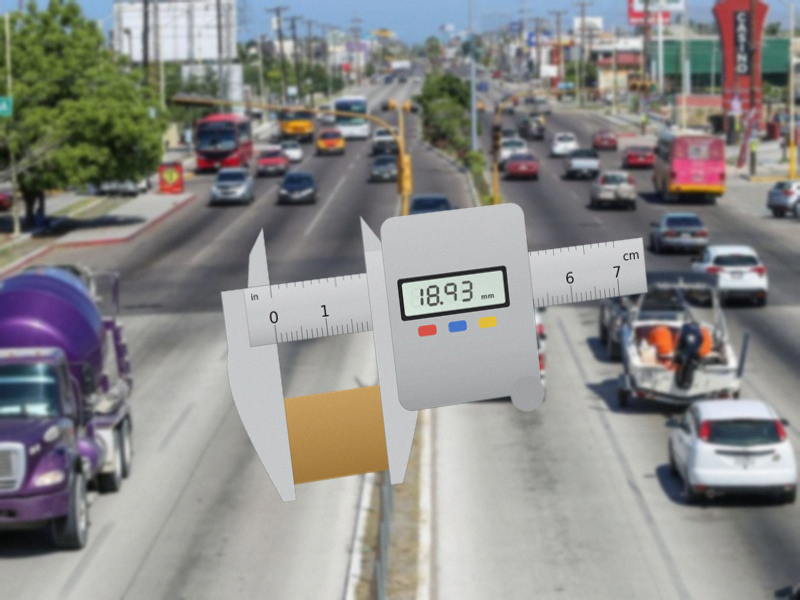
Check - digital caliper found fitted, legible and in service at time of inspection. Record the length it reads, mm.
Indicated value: 18.93 mm
